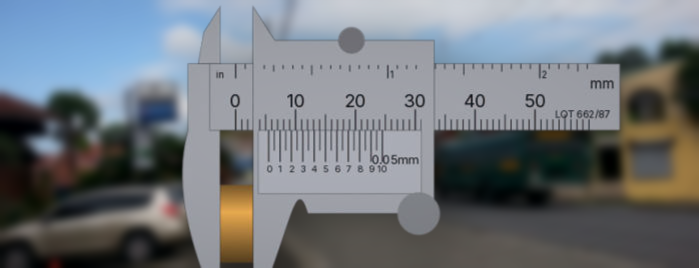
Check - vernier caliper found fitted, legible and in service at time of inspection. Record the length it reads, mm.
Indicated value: 5.5 mm
